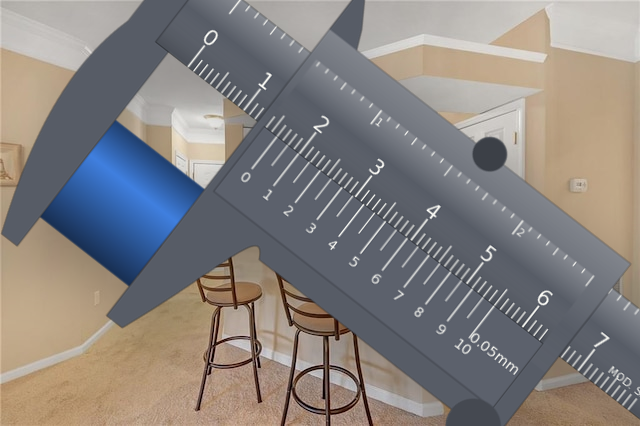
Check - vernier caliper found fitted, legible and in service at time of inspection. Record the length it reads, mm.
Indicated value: 16.0 mm
